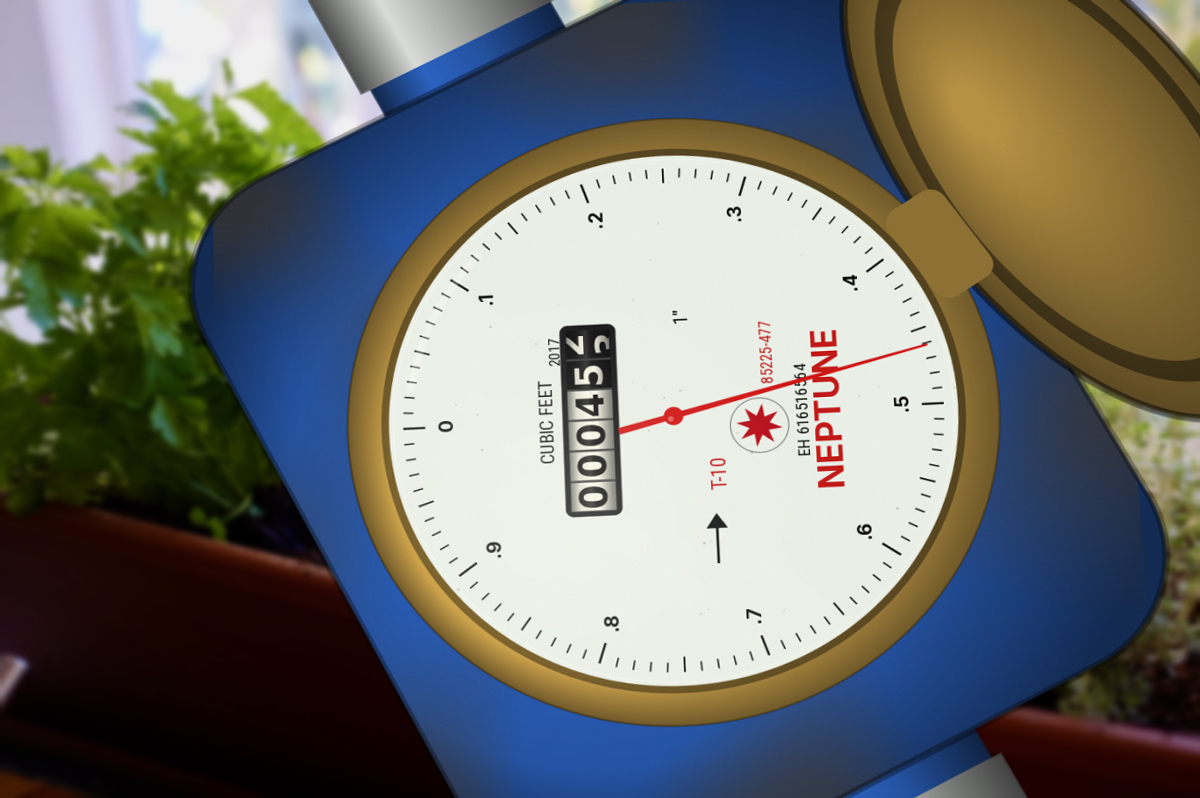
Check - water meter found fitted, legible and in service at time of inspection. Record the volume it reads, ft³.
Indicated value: 452.46 ft³
